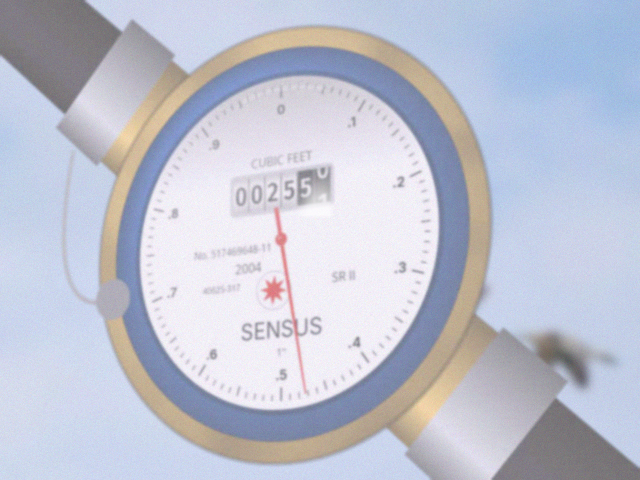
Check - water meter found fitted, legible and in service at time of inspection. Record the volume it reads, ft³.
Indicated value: 2550.47 ft³
